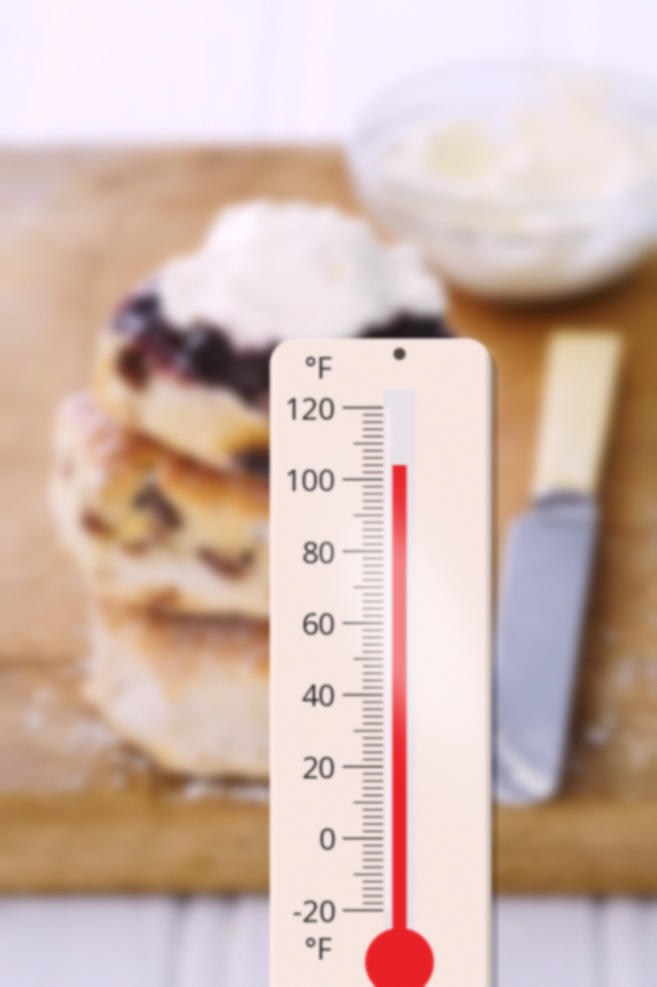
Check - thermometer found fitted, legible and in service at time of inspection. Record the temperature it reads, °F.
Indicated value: 104 °F
